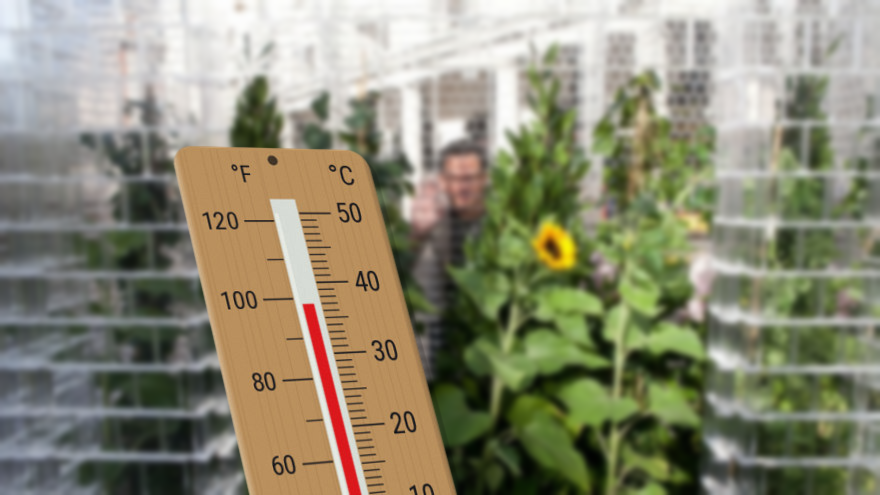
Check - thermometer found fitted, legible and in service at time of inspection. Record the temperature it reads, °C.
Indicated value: 37 °C
